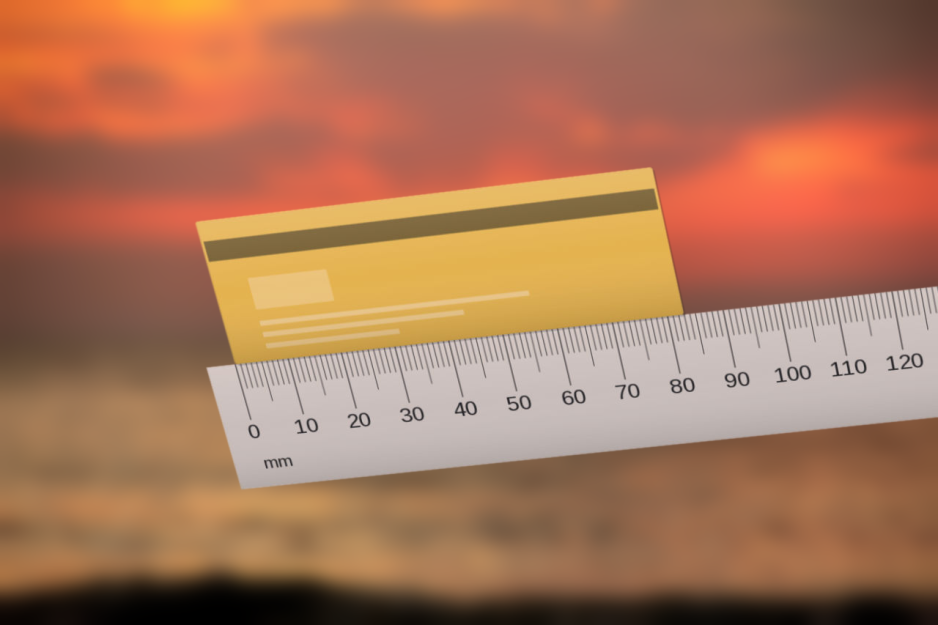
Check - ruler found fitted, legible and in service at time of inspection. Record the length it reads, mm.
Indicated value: 83 mm
